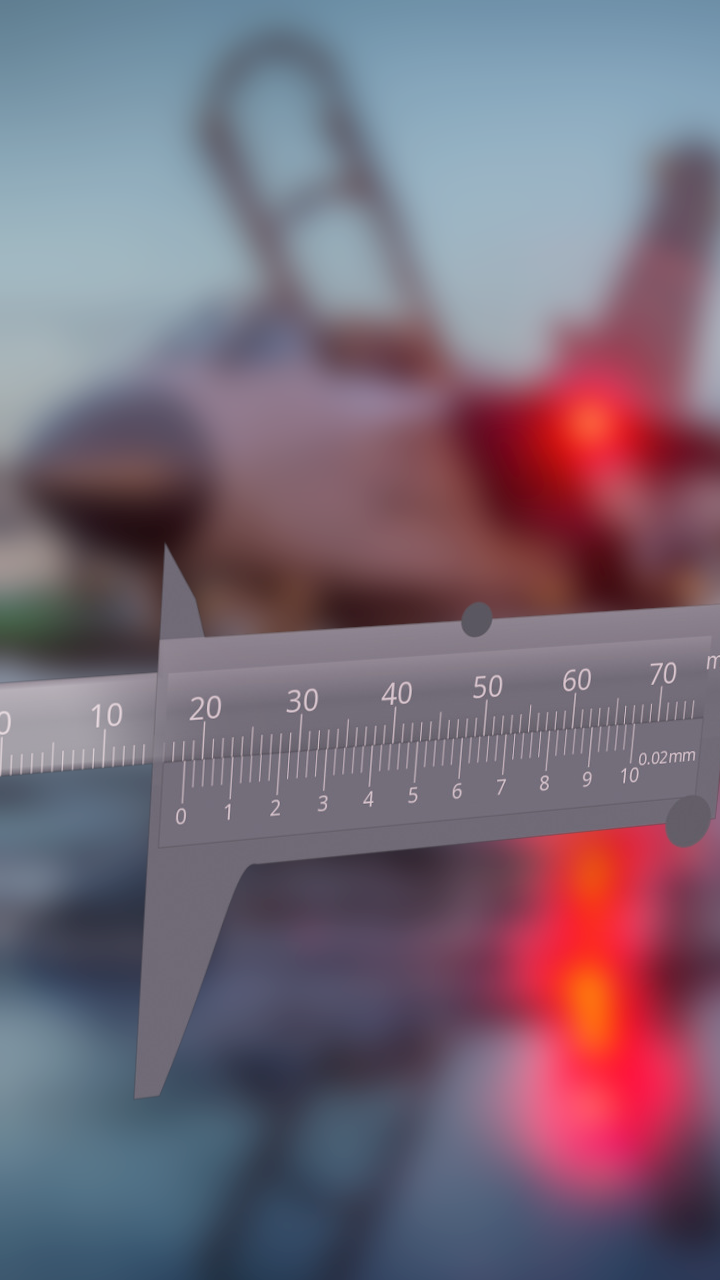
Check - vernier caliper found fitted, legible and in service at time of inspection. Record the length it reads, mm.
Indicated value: 18.2 mm
